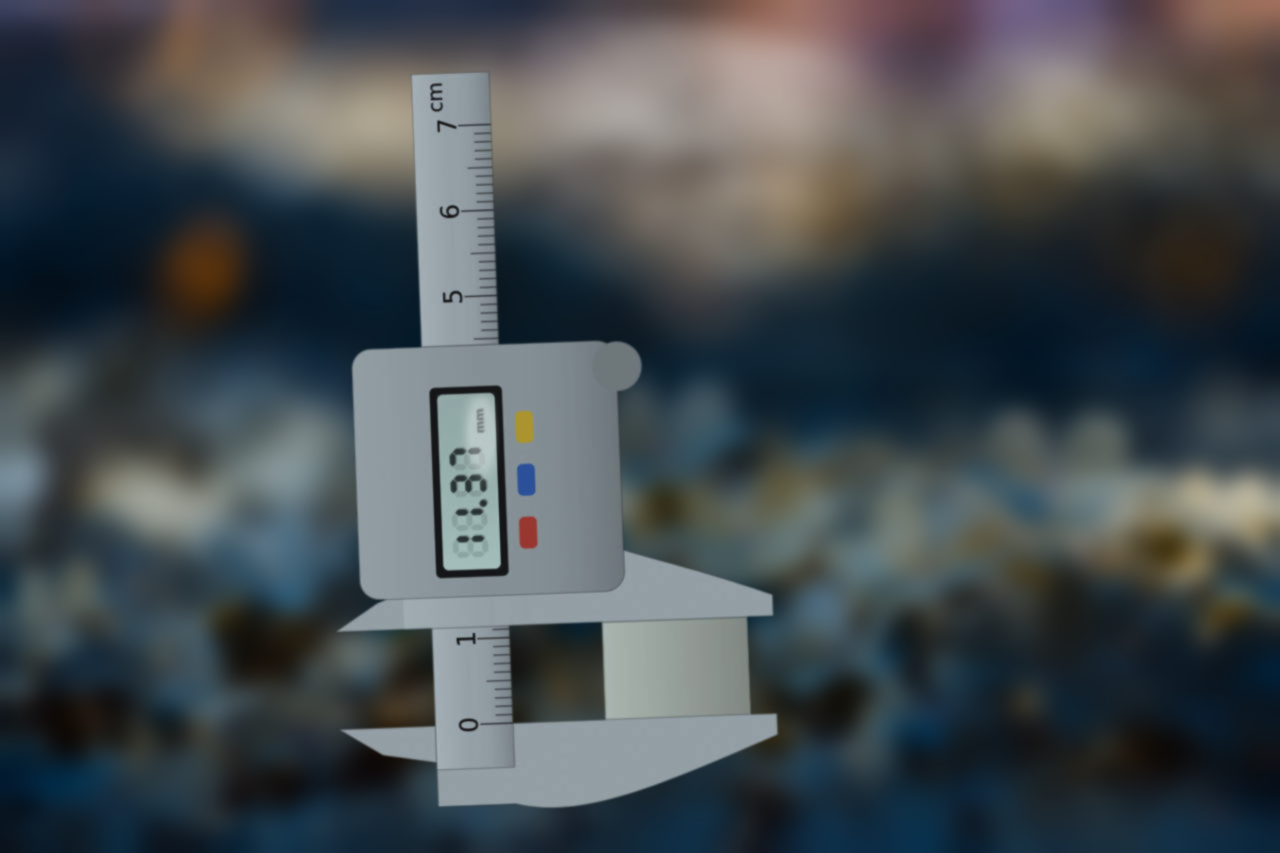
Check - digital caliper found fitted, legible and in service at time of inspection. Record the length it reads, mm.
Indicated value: 11.37 mm
